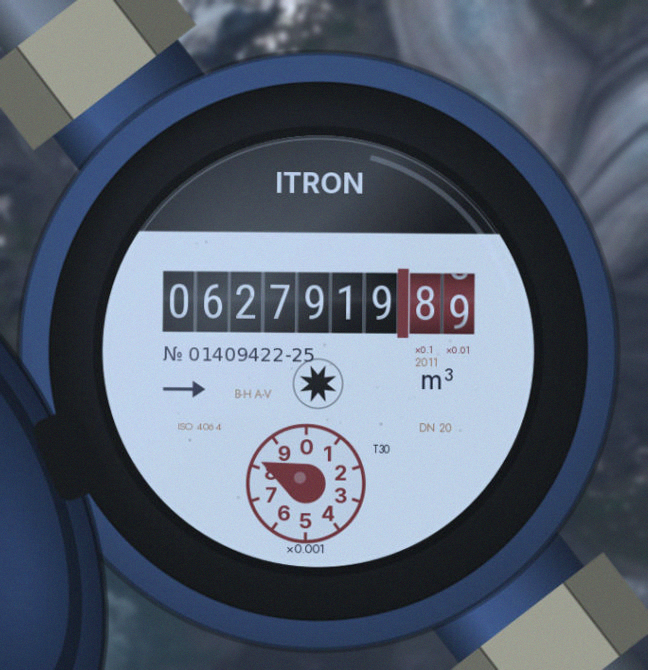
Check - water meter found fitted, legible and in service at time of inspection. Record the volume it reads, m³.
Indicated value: 627919.888 m³
